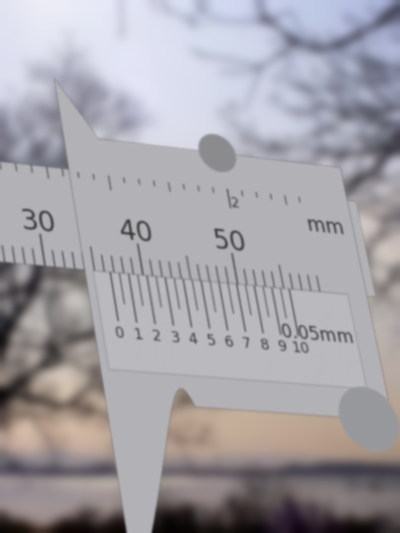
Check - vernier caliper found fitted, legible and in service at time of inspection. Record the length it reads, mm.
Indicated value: 36.6 mm
